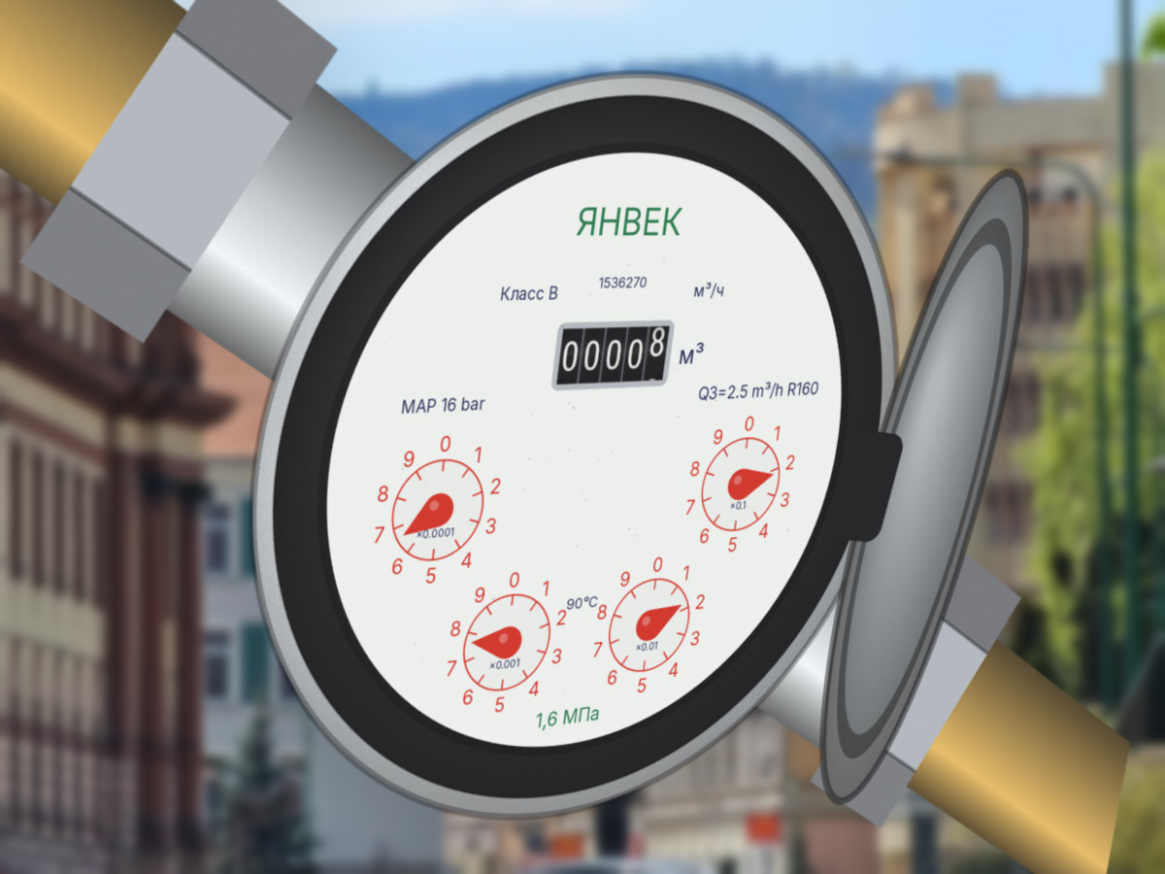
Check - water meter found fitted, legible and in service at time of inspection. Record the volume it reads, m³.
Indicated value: 8.2176 m³
